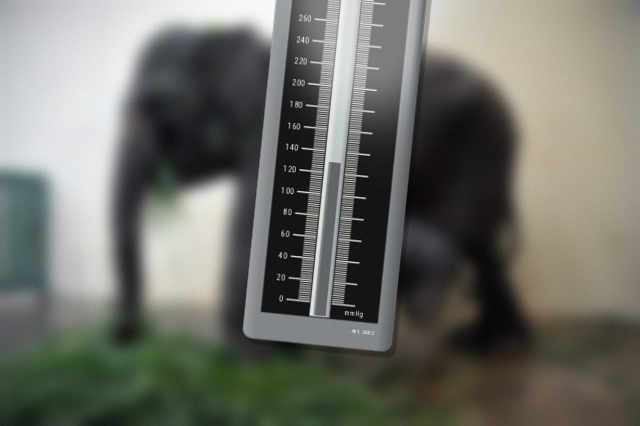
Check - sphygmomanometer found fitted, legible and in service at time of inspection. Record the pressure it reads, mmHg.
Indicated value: 130 mmHg
